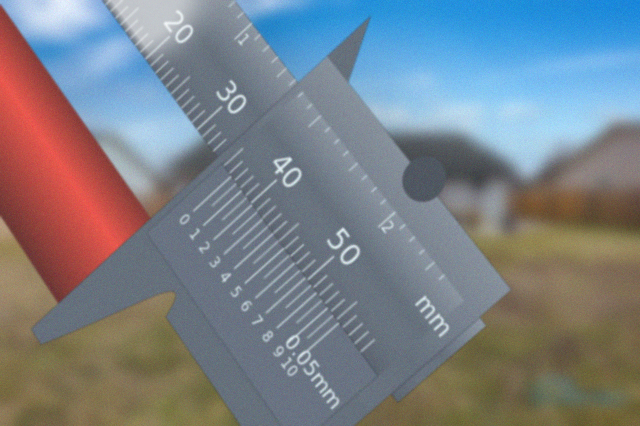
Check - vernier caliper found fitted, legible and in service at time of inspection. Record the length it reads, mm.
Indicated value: 36.4 mm
